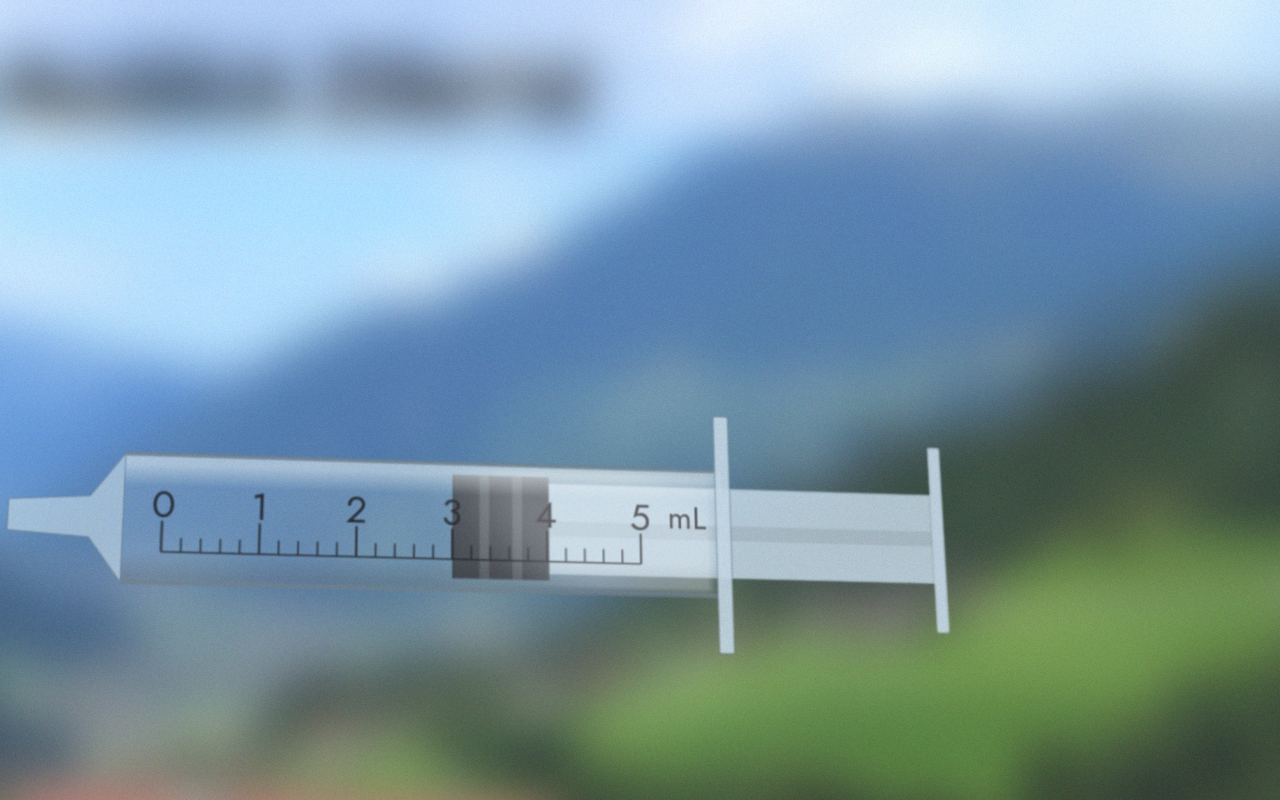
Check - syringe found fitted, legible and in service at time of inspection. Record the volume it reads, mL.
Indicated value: 3 mL
